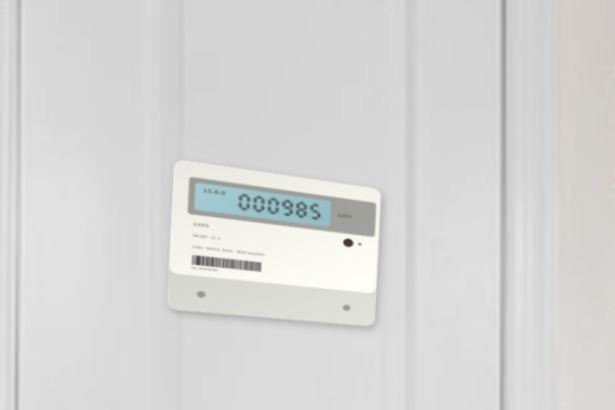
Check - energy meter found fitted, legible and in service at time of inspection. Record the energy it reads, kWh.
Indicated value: 985 kWh
